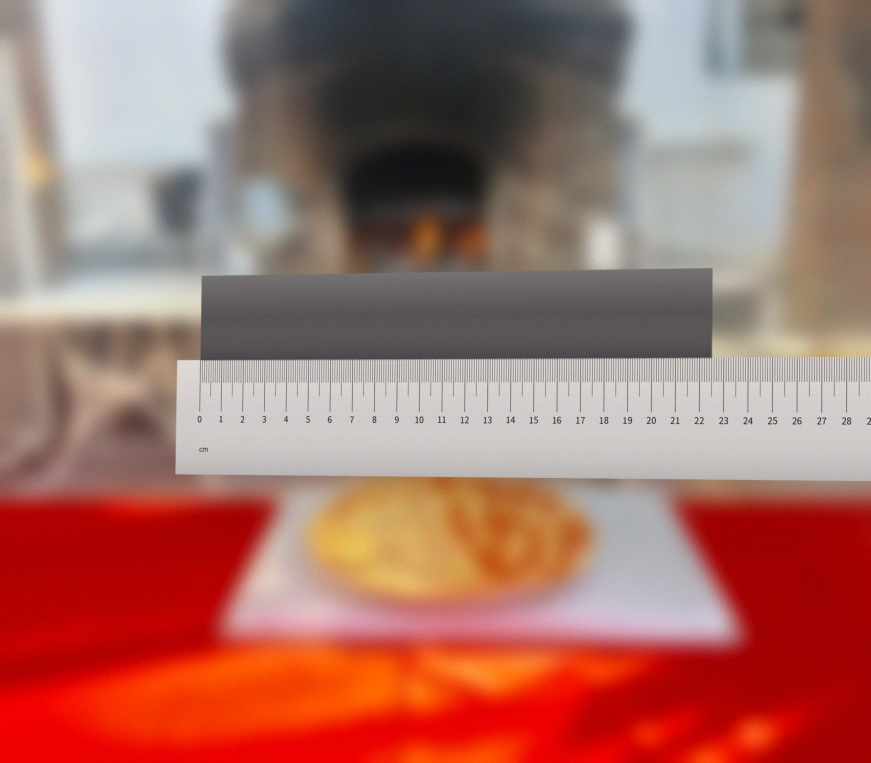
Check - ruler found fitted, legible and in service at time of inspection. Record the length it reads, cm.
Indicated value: 22.5 cm
